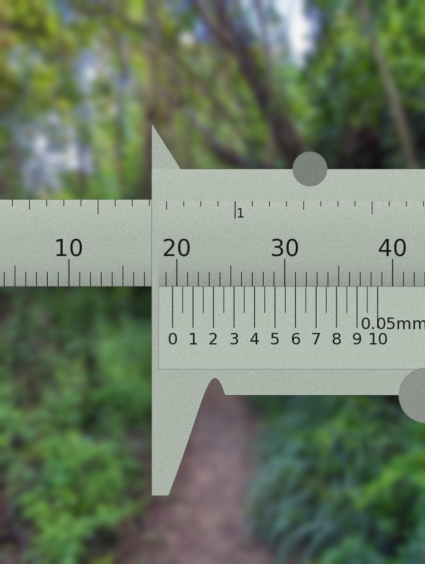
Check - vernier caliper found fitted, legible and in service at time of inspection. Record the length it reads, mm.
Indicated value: 19.6 mm
